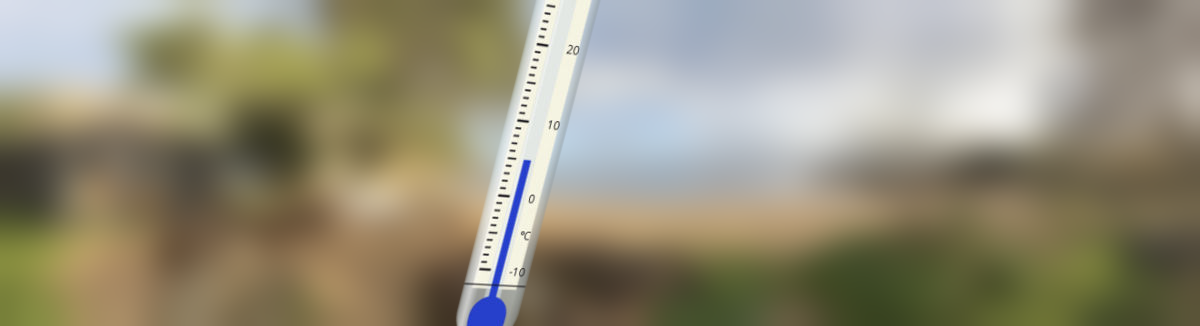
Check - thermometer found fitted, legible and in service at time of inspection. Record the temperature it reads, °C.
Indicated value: 5 °C
